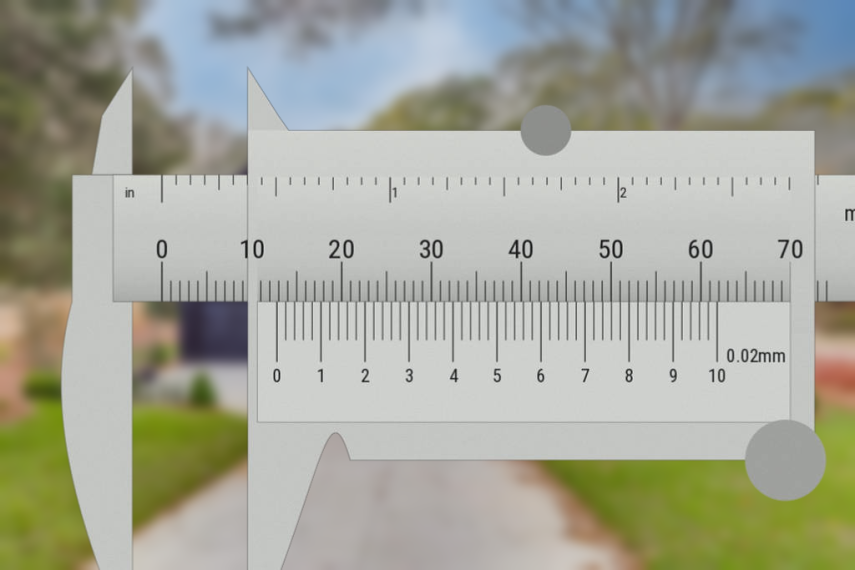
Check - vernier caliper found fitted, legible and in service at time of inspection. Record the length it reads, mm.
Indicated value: 12.8 mm
